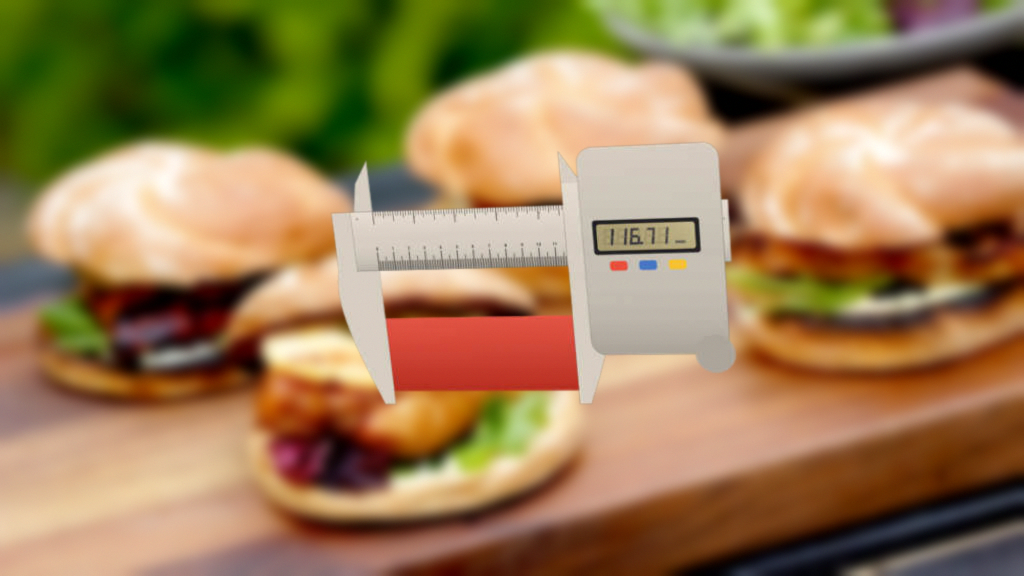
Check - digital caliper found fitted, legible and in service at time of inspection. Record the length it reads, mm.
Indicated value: 116.71 mm
